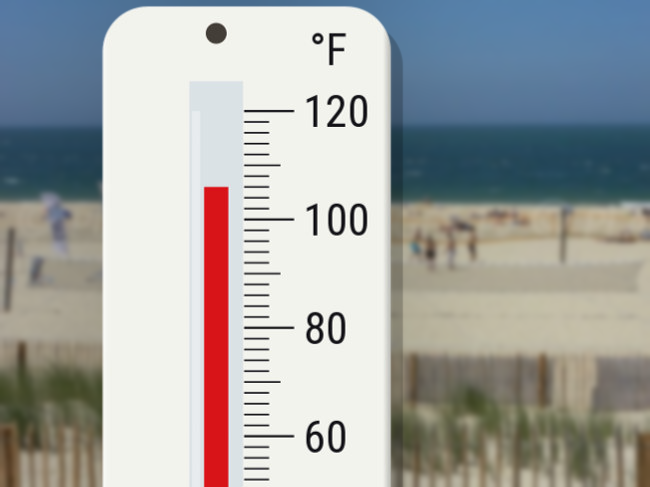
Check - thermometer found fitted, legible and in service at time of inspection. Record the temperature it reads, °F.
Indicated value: 106 °F
